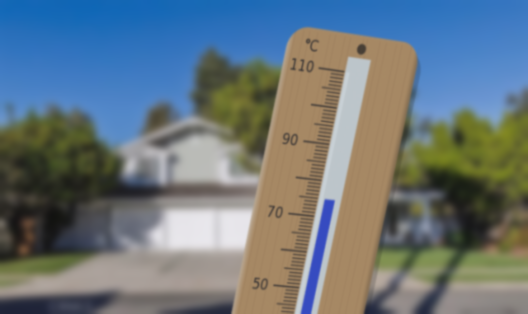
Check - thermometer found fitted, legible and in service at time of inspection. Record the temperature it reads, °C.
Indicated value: 75 °C
